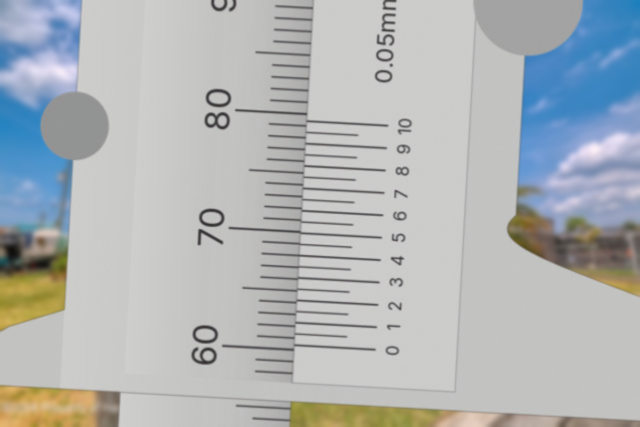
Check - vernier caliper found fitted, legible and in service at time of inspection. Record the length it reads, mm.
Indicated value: 60.4 mm
